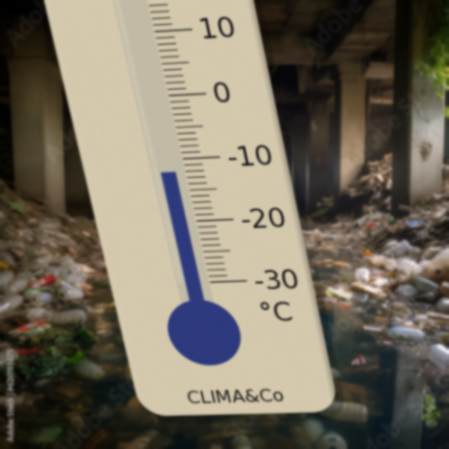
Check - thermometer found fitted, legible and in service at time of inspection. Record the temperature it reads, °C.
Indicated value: -12 °C
